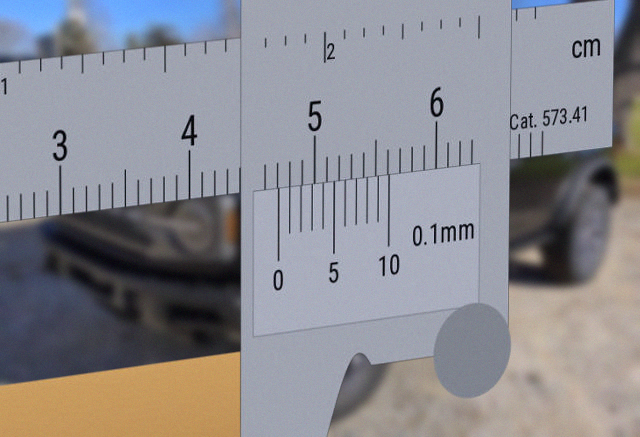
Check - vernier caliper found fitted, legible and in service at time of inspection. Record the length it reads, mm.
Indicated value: 47.1 mm
